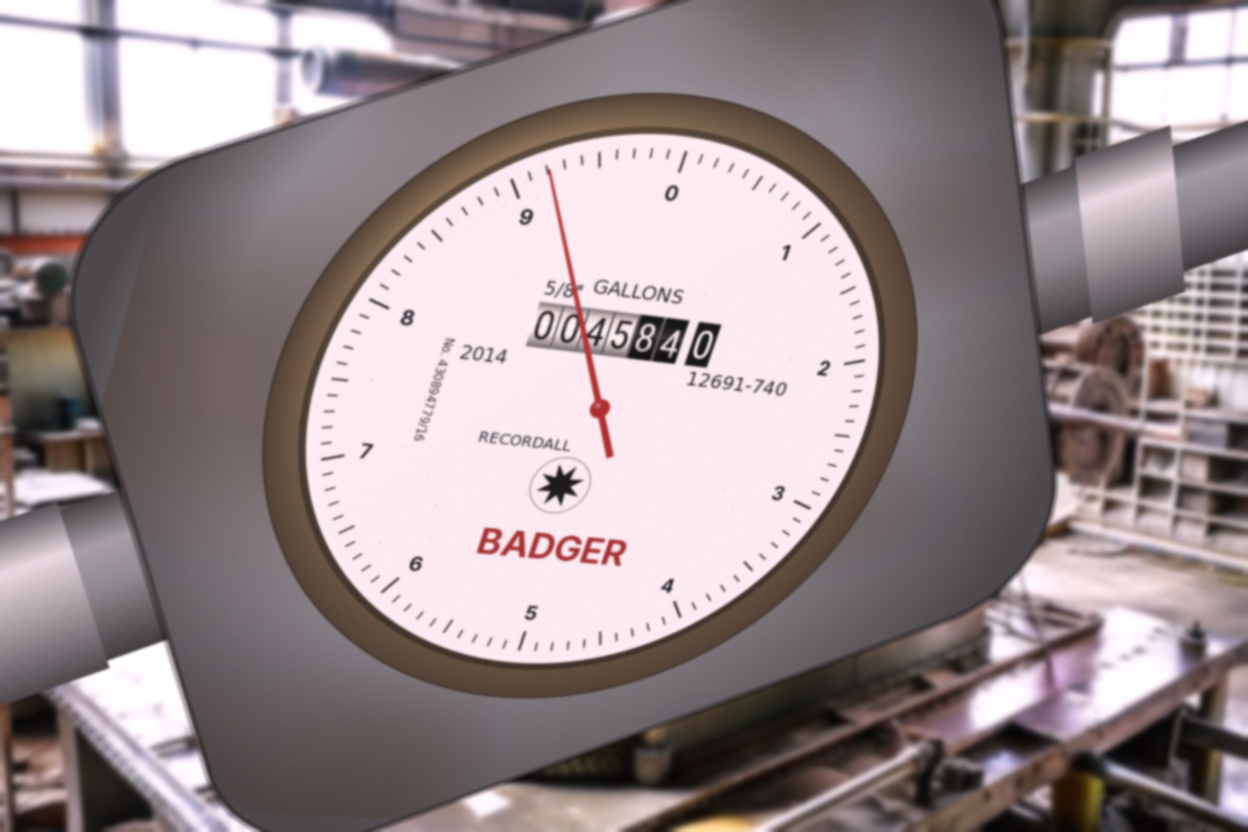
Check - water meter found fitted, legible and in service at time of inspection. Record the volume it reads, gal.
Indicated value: 45839.2 gal
